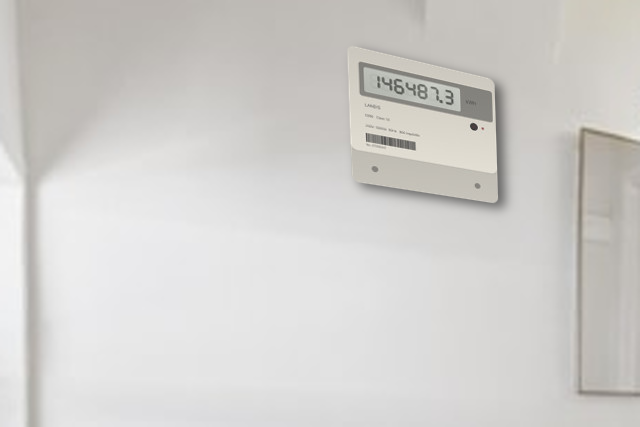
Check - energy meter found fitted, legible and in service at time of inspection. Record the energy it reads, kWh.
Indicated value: 146487.3 kWh
